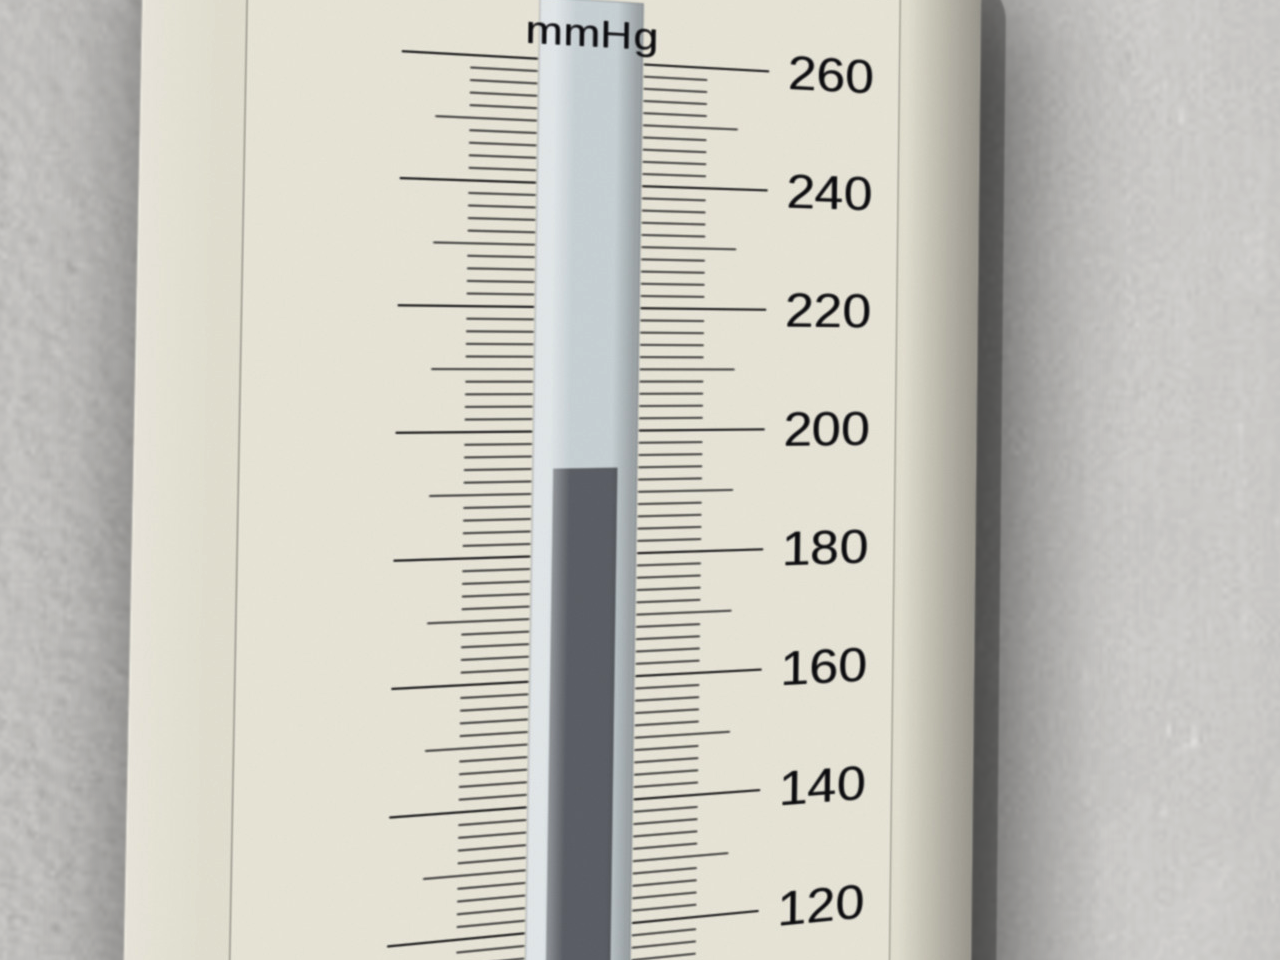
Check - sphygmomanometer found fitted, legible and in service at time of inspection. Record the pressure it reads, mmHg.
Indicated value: 194 mmHg
